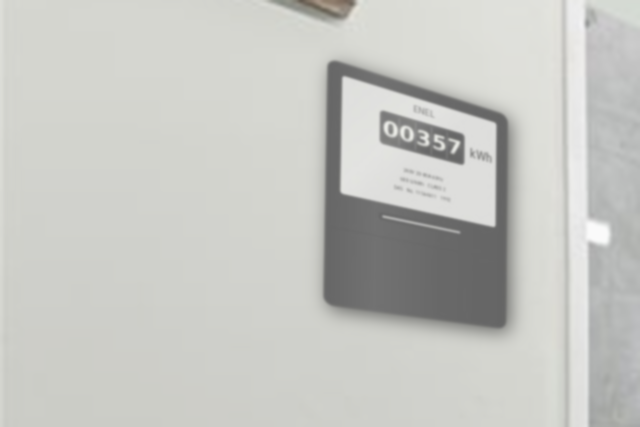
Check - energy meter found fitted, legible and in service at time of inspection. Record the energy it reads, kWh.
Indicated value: 357 kWh
